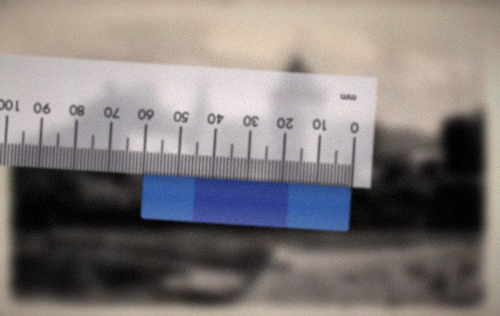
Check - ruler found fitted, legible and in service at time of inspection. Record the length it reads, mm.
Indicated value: 60 mm
